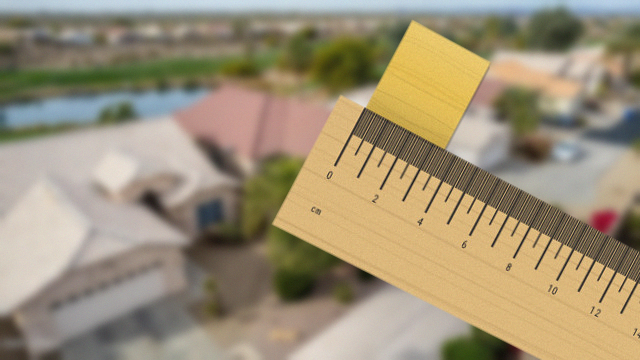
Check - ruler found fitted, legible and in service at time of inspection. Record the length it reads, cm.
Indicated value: 3.5 cm
